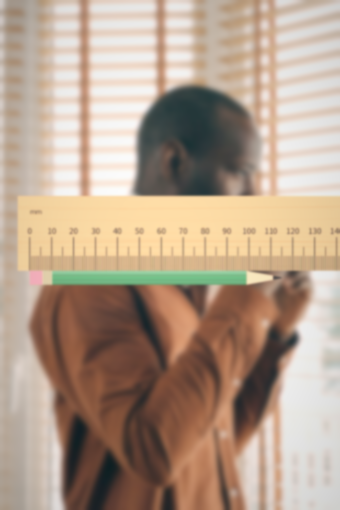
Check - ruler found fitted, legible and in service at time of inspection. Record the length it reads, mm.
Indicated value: 115 mm
